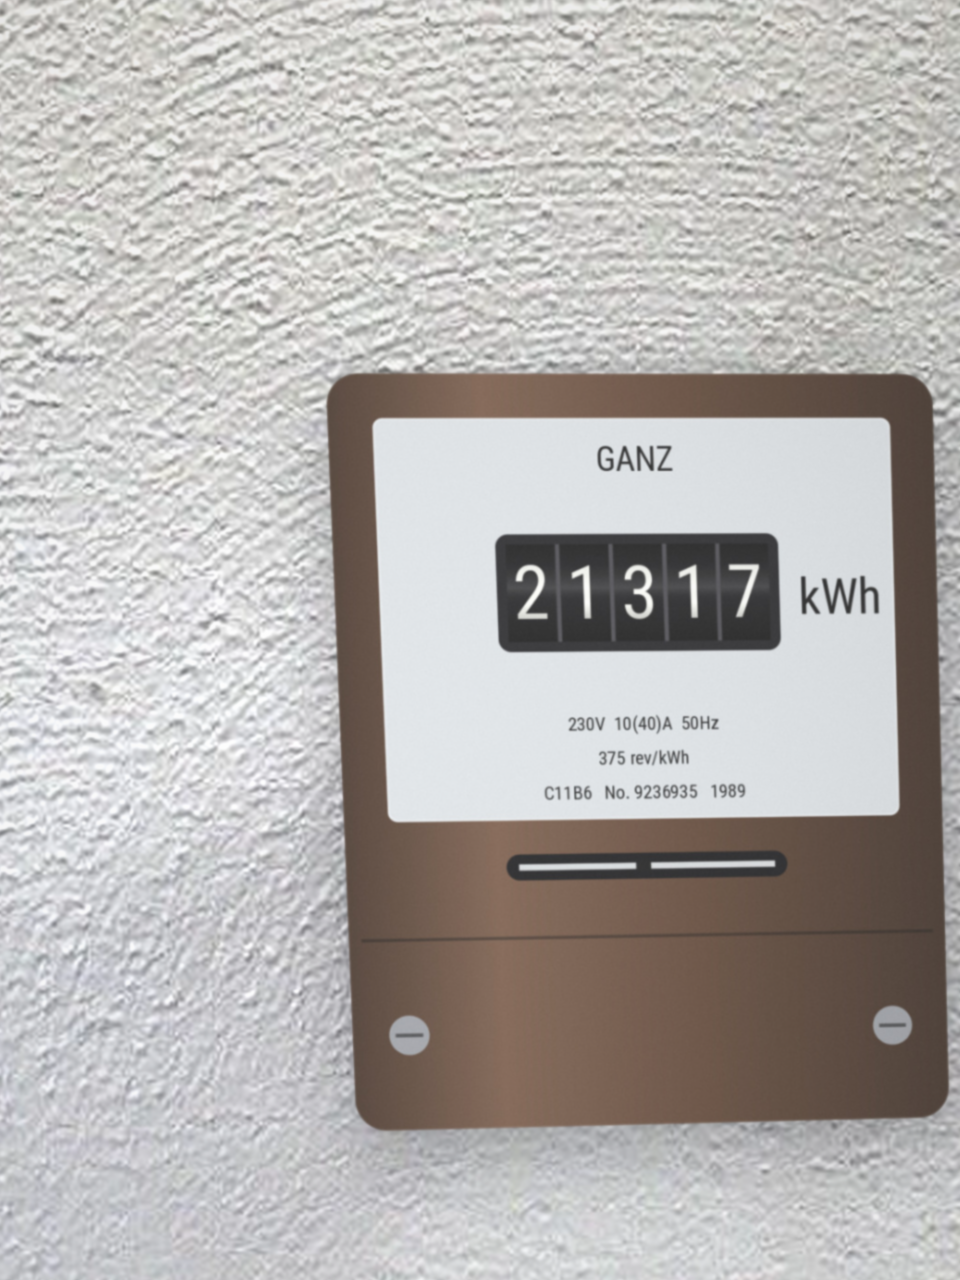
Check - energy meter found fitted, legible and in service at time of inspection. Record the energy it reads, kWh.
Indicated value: 21317 kWh
